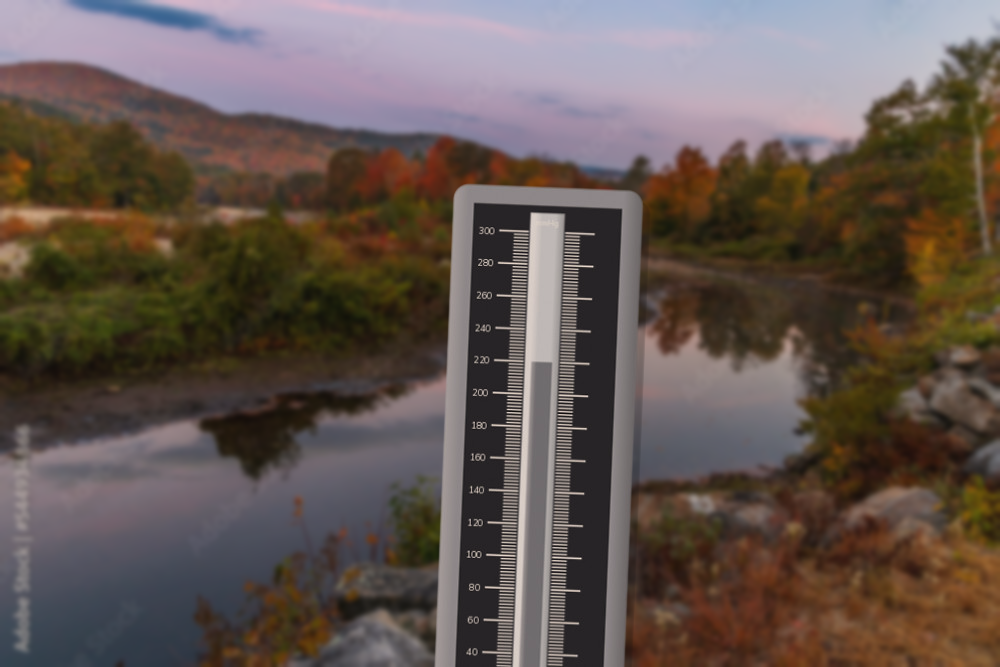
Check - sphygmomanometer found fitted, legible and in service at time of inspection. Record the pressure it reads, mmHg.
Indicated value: 220 mmHg
